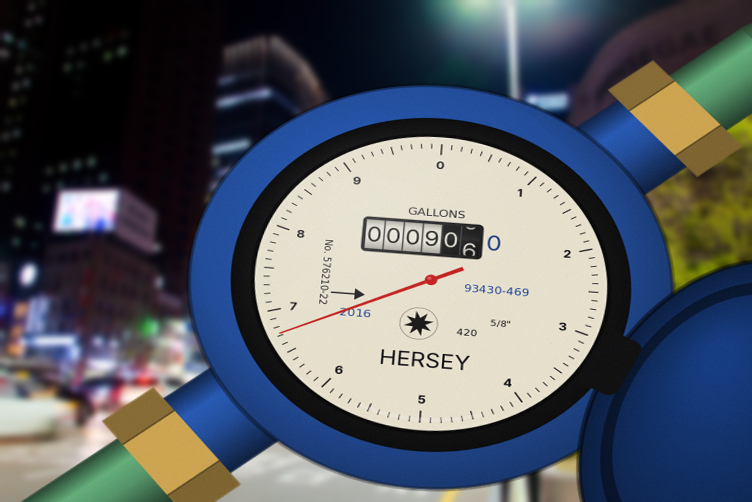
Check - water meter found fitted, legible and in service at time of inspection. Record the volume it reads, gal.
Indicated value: 9056.7 gal
